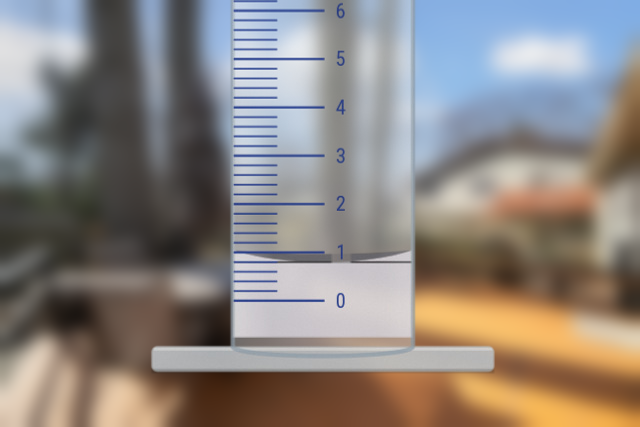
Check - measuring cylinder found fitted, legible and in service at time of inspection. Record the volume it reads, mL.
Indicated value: 0.8 mL
